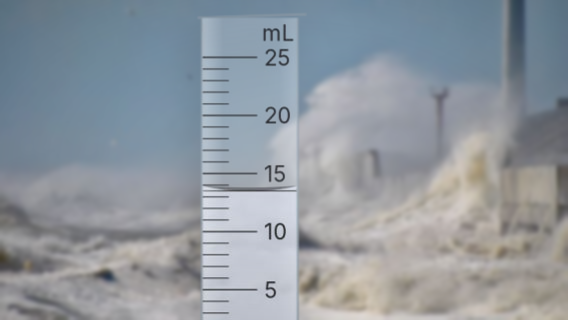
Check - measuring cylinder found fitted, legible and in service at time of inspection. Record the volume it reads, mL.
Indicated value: 13.5 mL
